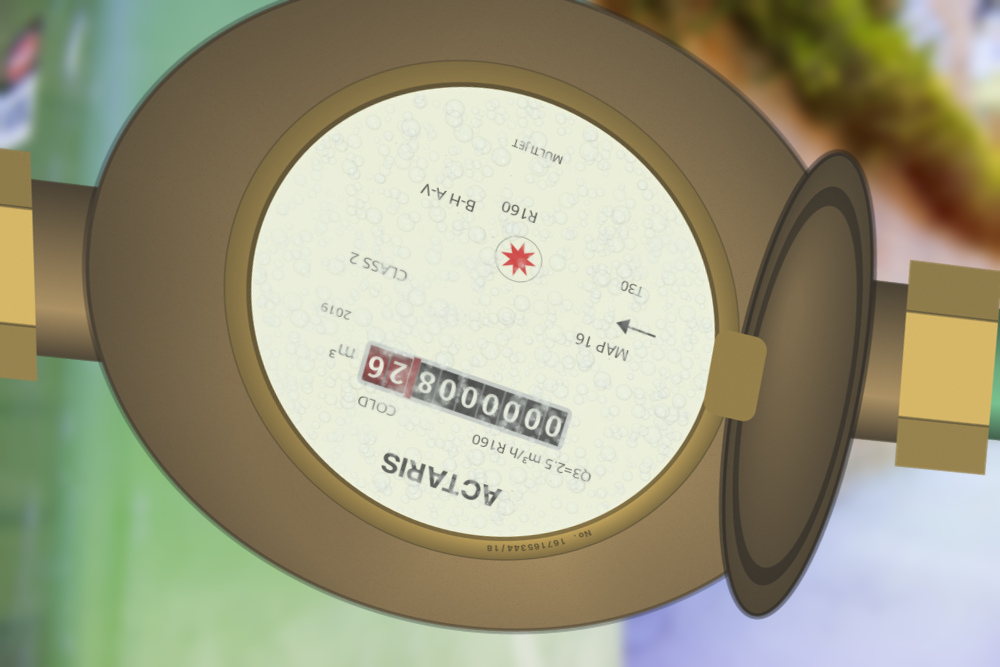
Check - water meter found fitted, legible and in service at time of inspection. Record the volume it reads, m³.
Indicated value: 8.26 m³
